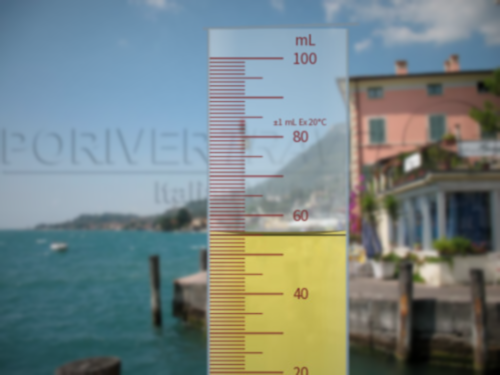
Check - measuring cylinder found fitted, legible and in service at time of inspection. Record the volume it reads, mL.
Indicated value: 55 mL
